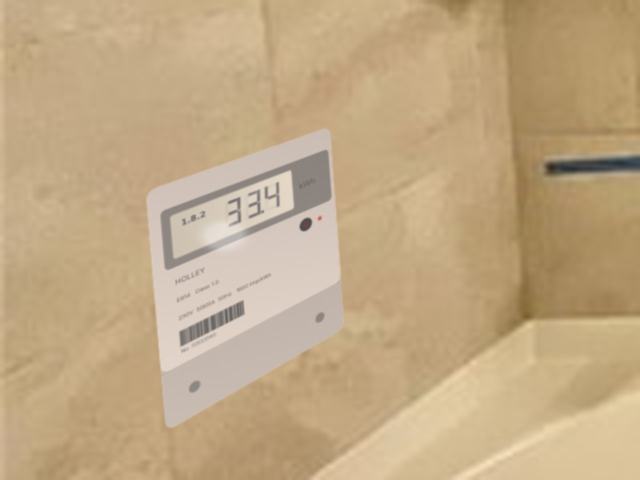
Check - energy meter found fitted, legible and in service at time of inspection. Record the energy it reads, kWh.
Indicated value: 33.4 kWh
